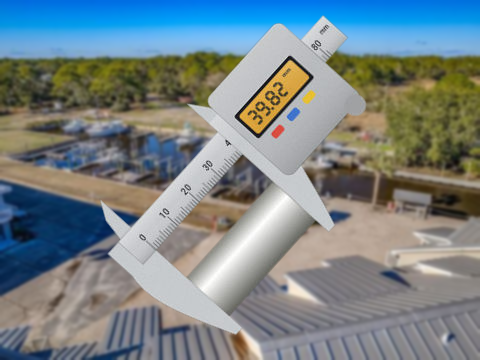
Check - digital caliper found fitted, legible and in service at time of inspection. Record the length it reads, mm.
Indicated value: 39.82 mm
